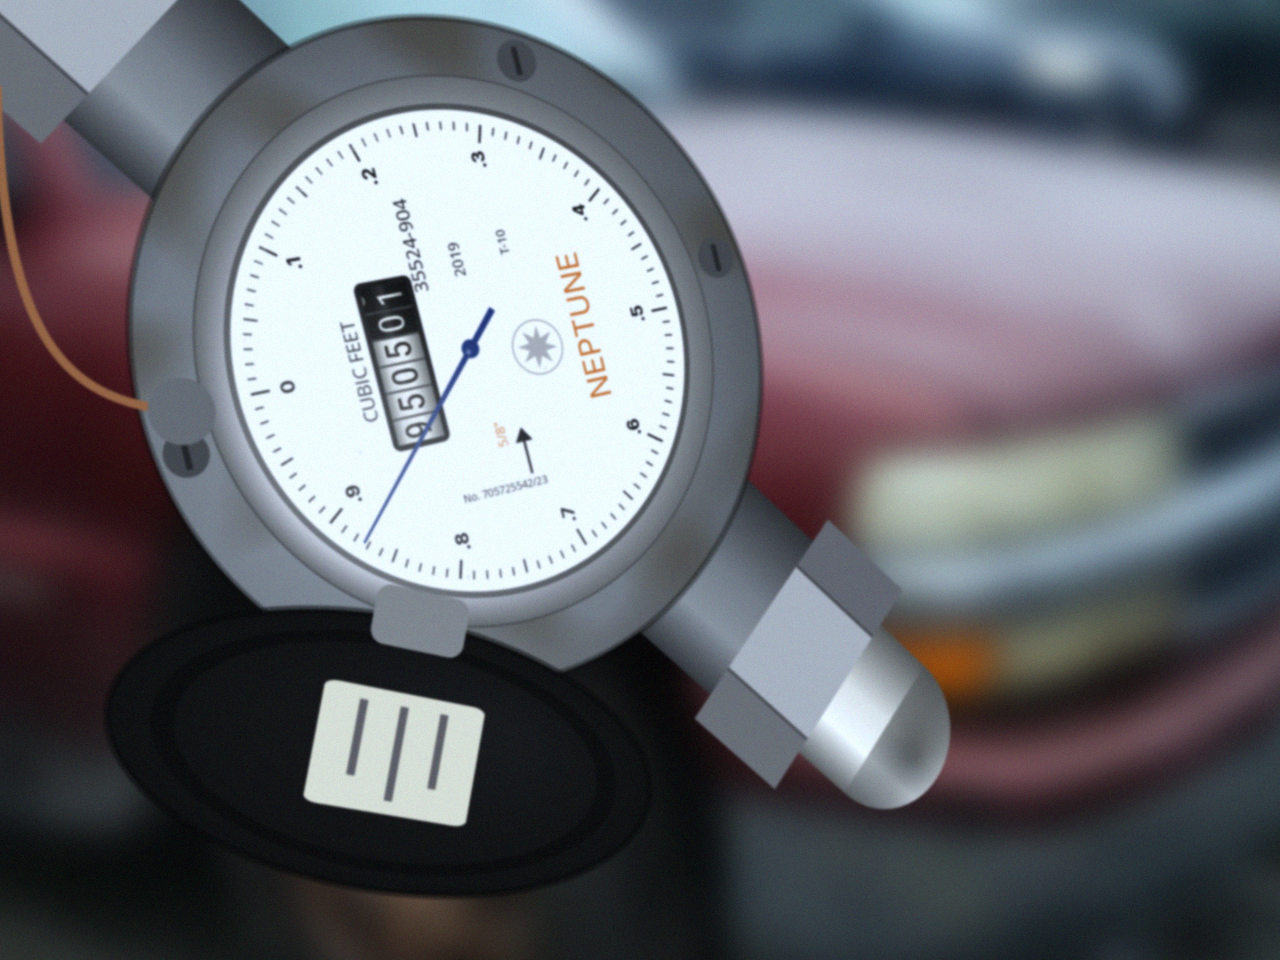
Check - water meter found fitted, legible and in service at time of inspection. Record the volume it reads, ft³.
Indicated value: 950500.87 ft³
